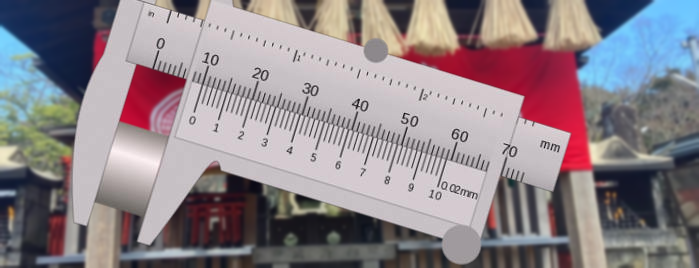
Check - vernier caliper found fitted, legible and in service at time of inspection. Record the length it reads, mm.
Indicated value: 10.0 mm
